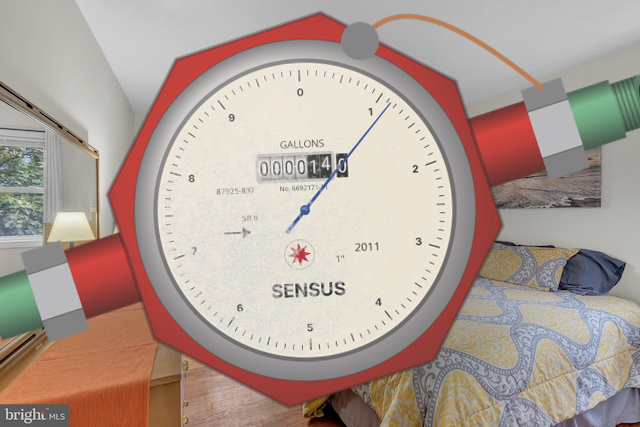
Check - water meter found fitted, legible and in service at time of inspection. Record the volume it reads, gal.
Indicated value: 141.1 gal
